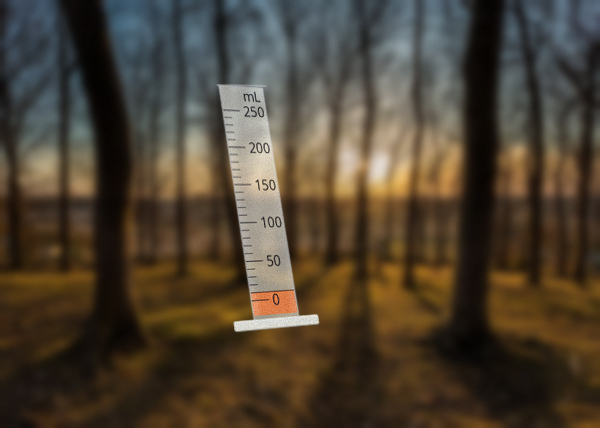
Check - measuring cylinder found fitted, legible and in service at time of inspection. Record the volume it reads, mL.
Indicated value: 10 mL
